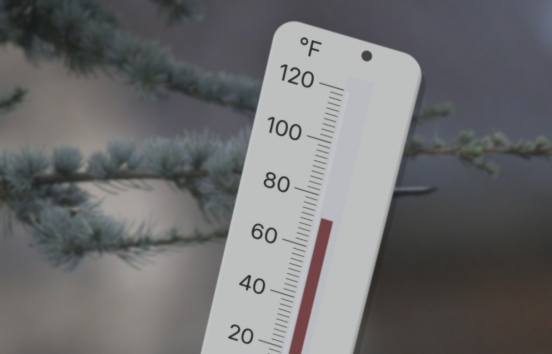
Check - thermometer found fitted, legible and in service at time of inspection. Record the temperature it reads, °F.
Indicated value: 72 °F
